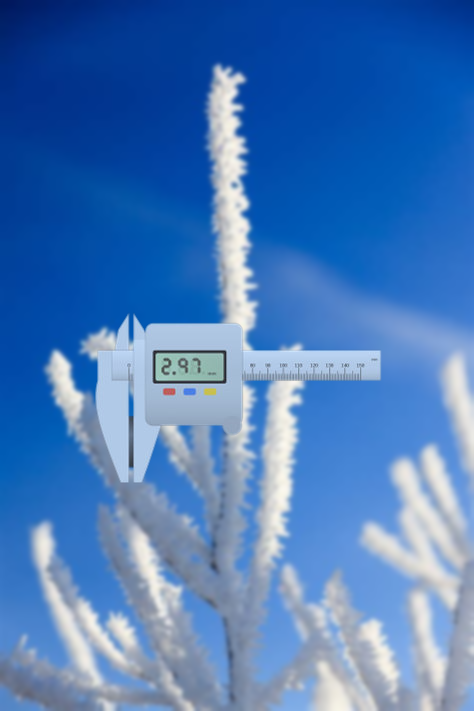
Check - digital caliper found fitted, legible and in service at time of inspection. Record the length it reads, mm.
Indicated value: 2.97 mm
